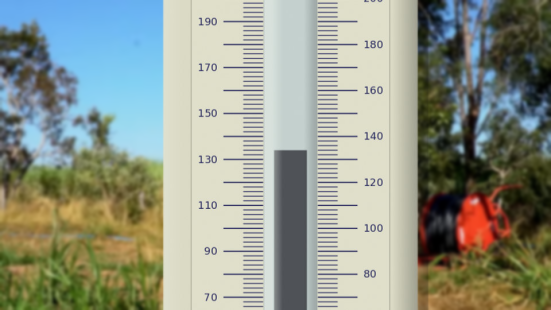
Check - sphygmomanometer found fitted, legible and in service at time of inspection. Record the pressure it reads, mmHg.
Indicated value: 134 mmHg
